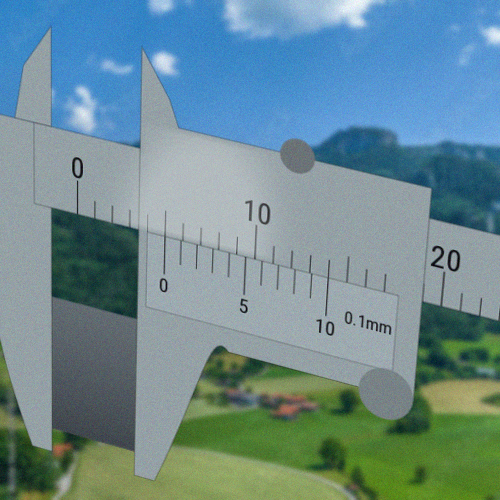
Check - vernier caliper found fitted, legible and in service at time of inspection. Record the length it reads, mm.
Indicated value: 5.0 mm
